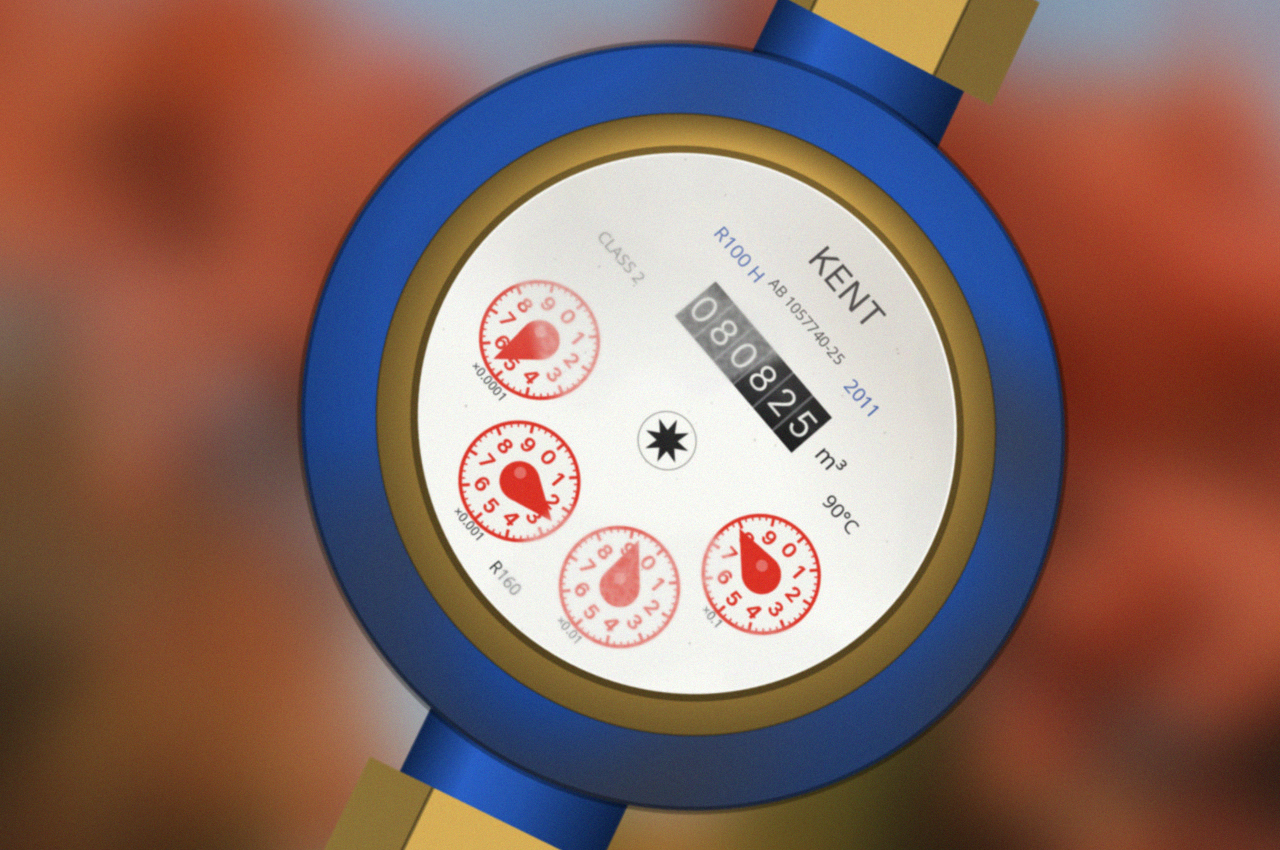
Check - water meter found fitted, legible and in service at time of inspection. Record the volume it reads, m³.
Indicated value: 80825.7925 m³
